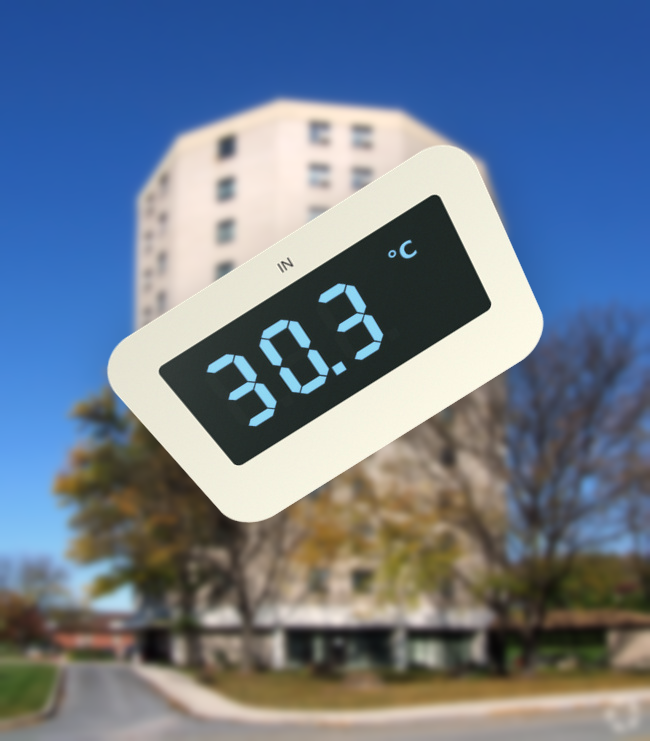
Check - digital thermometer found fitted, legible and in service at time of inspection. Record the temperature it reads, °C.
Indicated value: 30.3 °C
